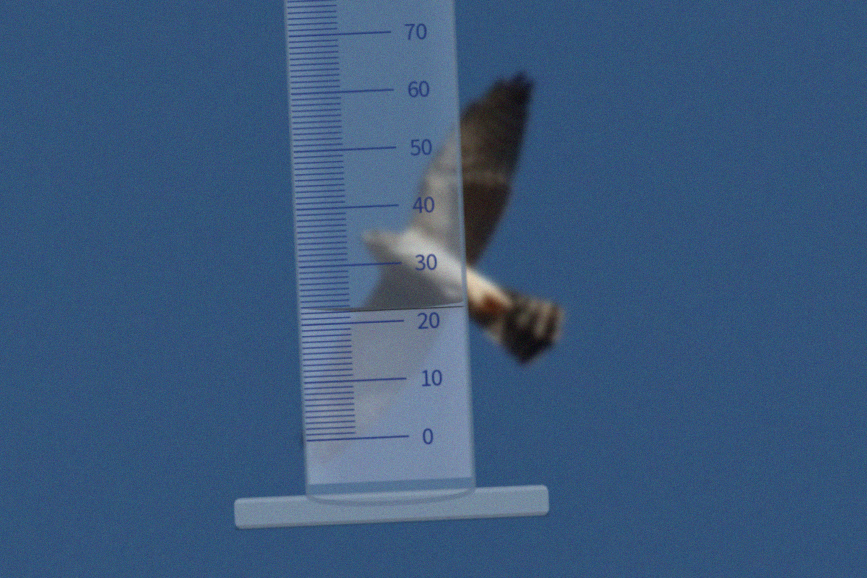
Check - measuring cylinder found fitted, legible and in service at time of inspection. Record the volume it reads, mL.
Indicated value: 22 mL
